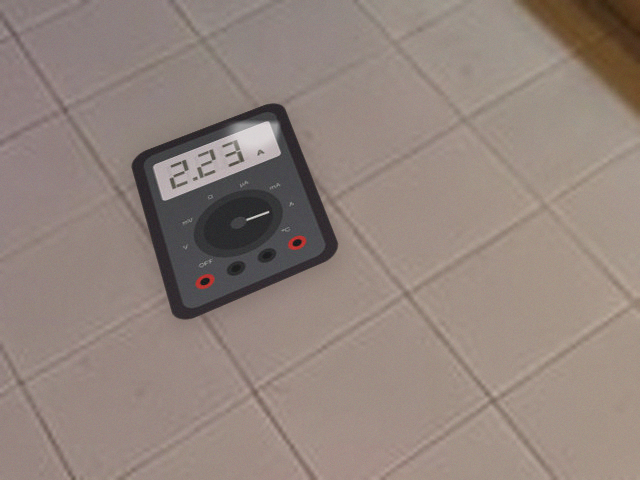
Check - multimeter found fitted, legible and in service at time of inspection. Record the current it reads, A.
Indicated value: 2.23 A
